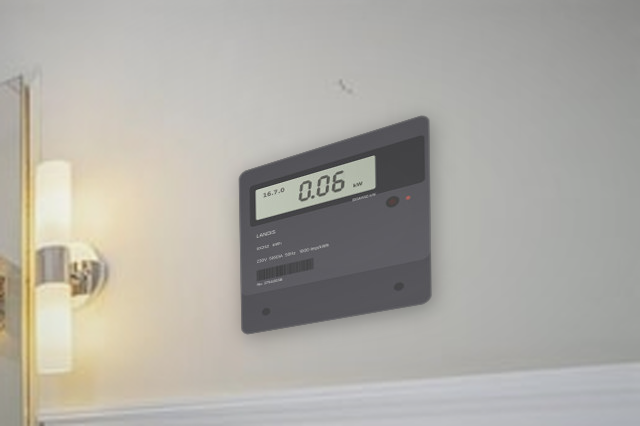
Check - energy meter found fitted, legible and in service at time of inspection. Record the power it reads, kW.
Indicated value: 0.06 kW
